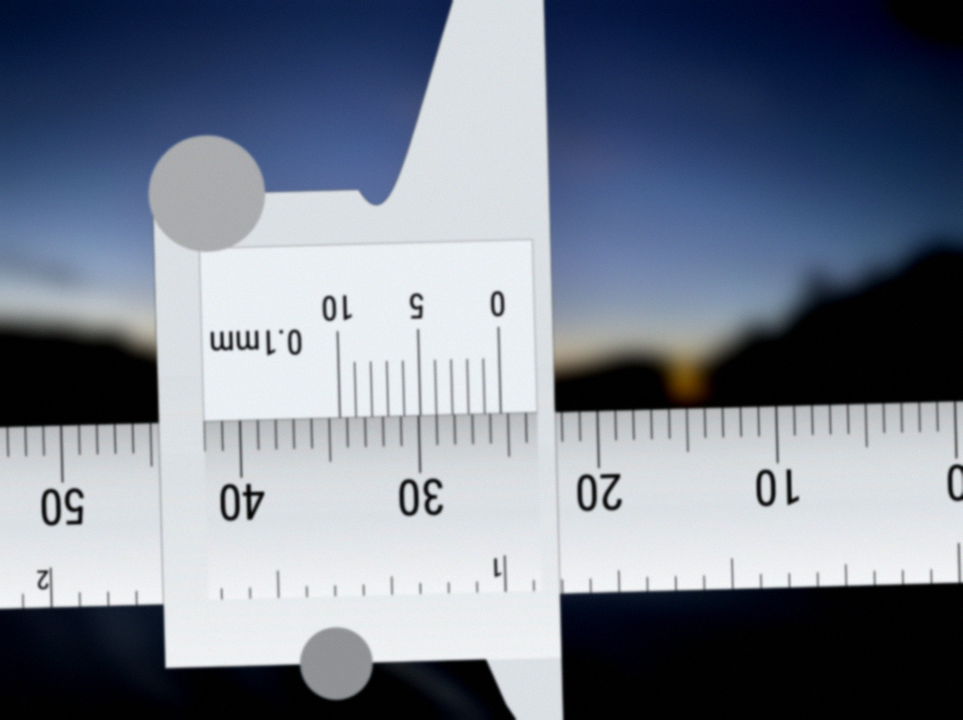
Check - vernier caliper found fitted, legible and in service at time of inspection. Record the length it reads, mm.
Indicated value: 25.4 mm
